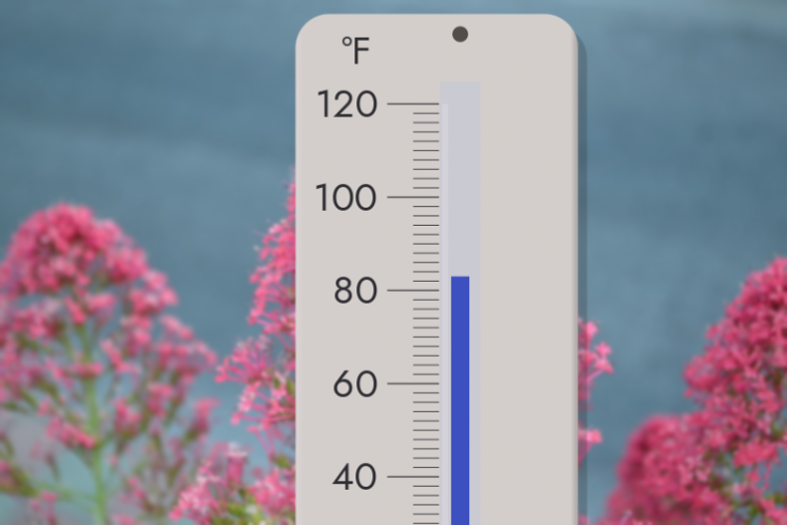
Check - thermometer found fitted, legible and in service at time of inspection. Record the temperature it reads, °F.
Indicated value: 83 °F
